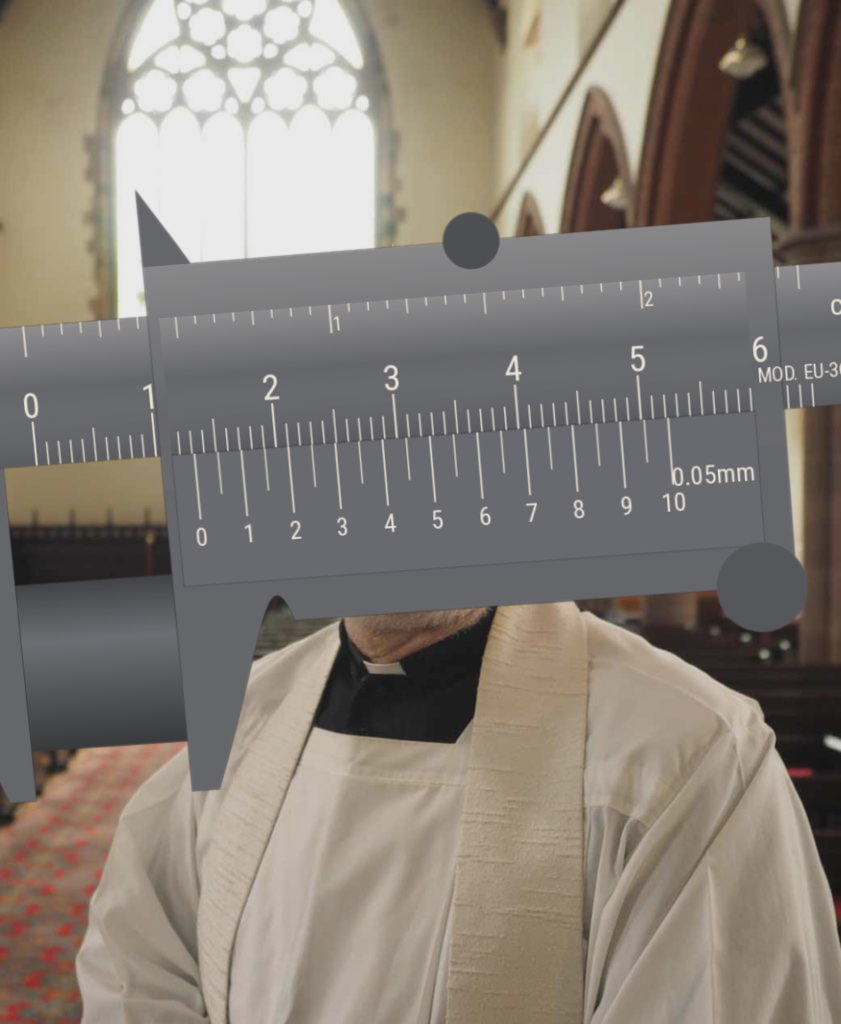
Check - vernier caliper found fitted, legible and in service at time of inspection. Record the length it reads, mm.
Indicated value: 13.2 mm
